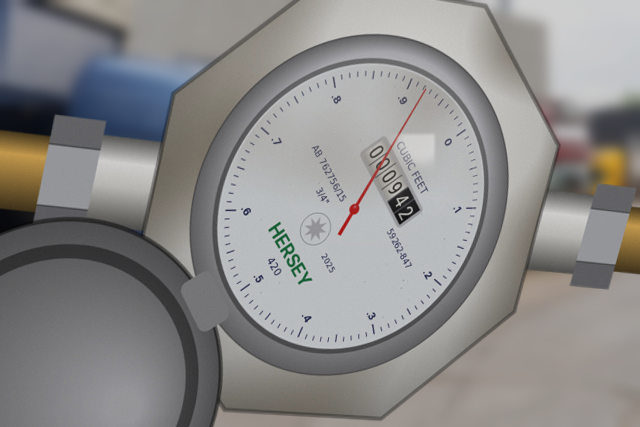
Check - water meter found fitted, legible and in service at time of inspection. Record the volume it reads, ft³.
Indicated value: 941.92 ft³
